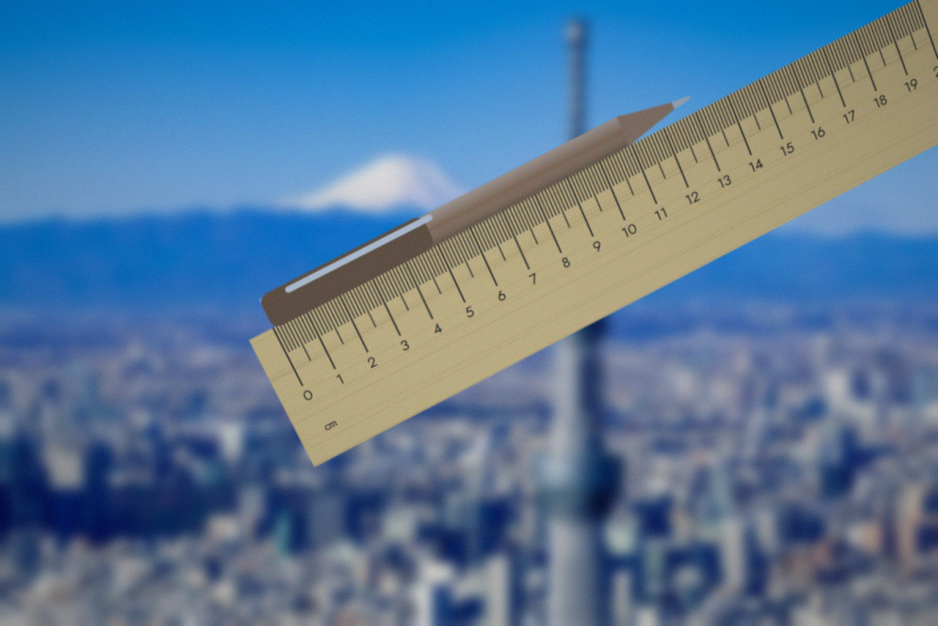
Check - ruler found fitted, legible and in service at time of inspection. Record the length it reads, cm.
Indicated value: 13 cm
